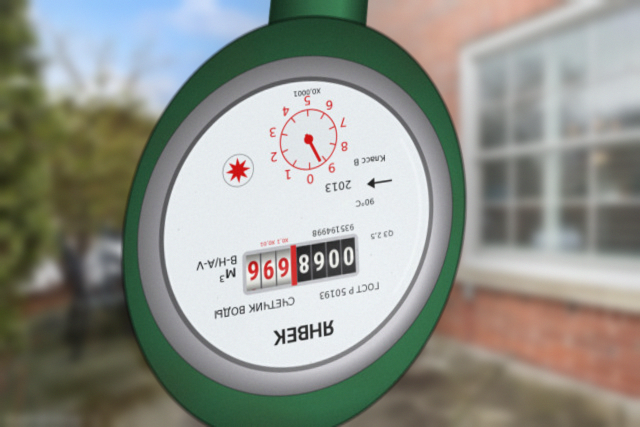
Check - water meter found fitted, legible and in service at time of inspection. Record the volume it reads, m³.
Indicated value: 68.6959 m³
